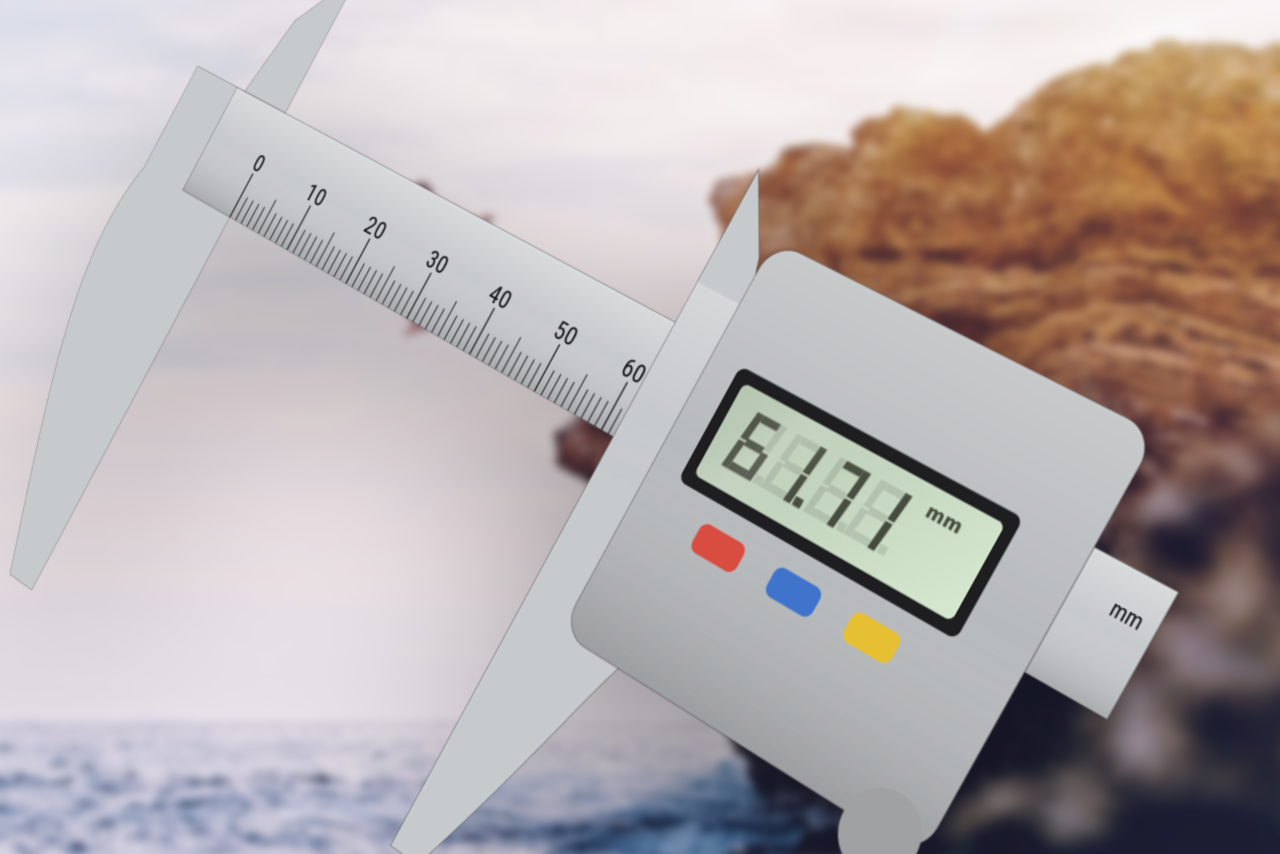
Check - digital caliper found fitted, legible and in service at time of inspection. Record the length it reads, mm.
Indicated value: 61.71 mm
